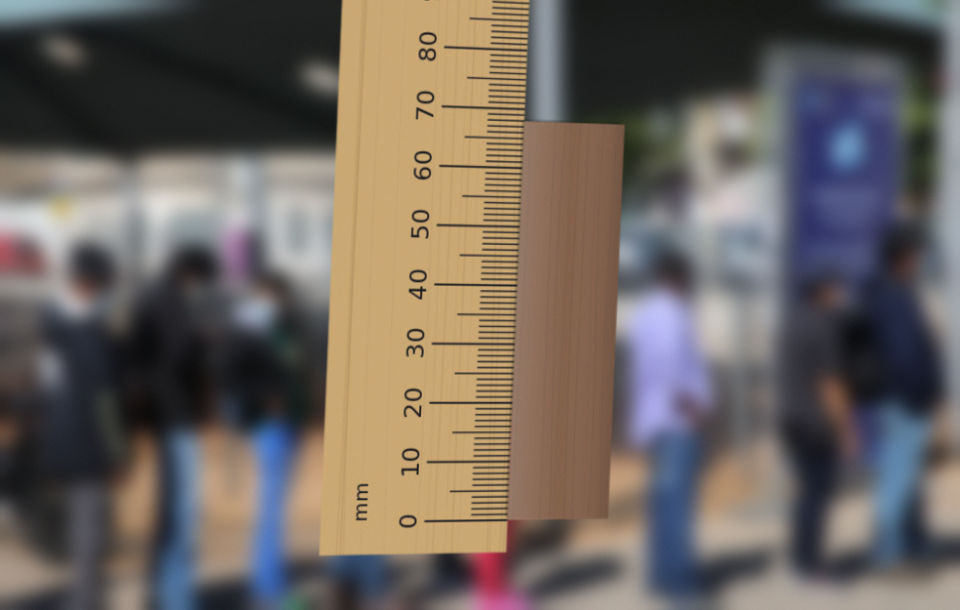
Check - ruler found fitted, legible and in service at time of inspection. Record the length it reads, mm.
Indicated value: 68 mm
